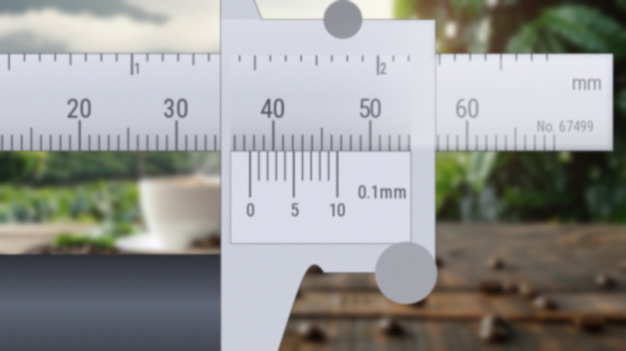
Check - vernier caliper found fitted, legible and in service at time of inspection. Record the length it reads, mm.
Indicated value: 37.6 mm
